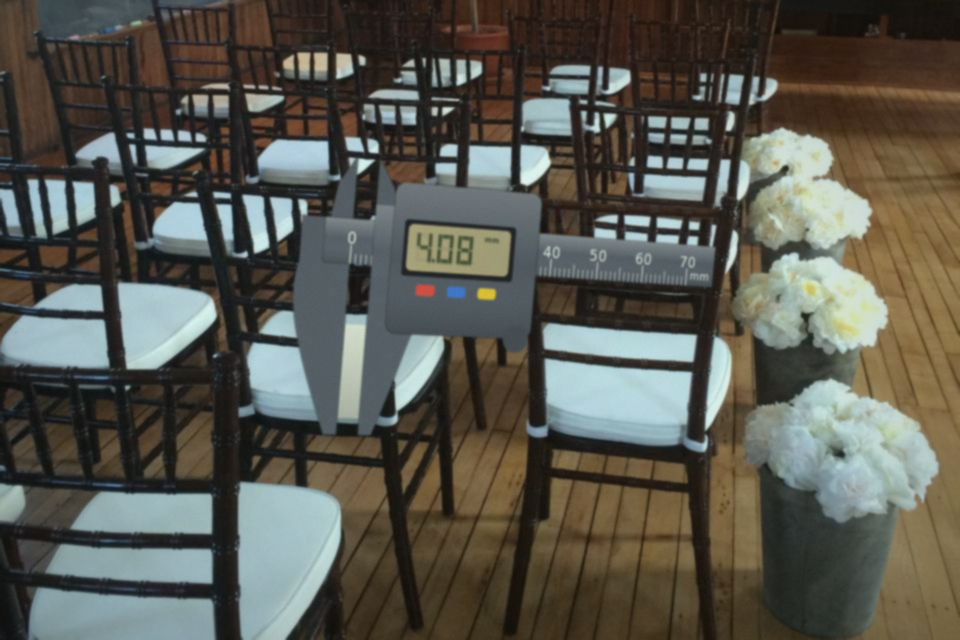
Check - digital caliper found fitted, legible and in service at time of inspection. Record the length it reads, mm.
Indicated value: 4.08 mm
